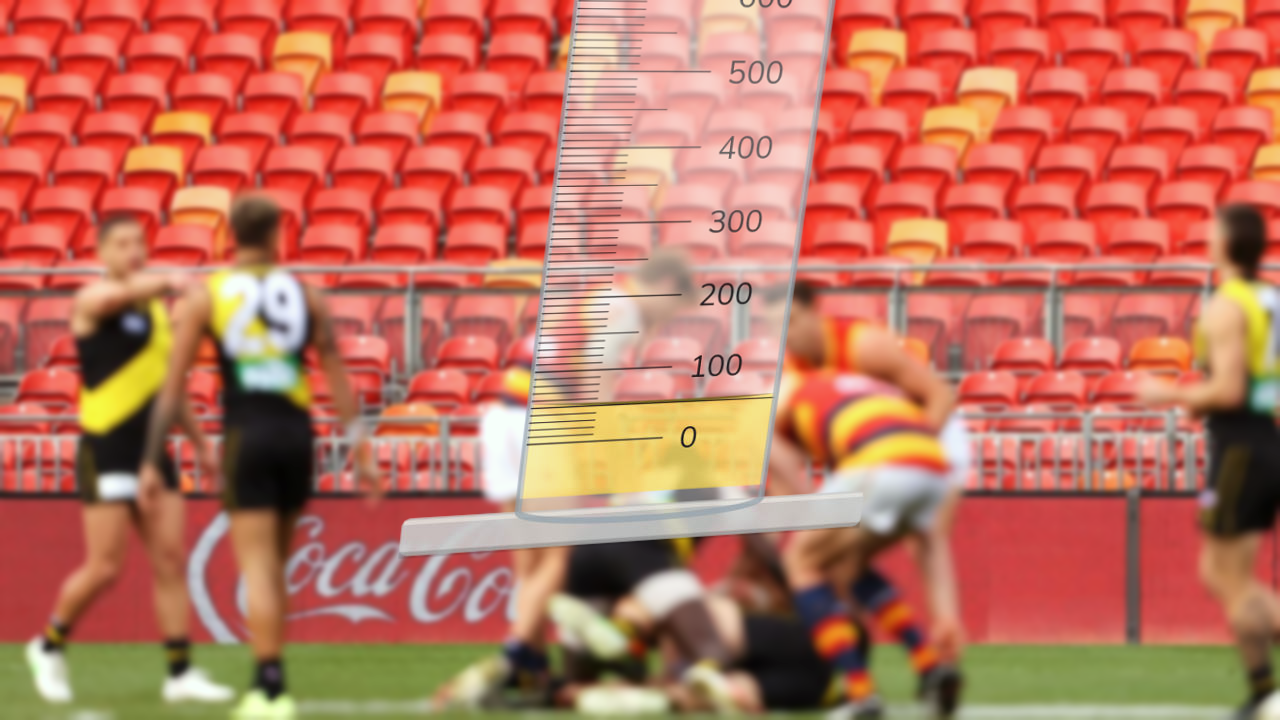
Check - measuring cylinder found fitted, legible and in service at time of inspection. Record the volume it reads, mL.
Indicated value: 50 mL
